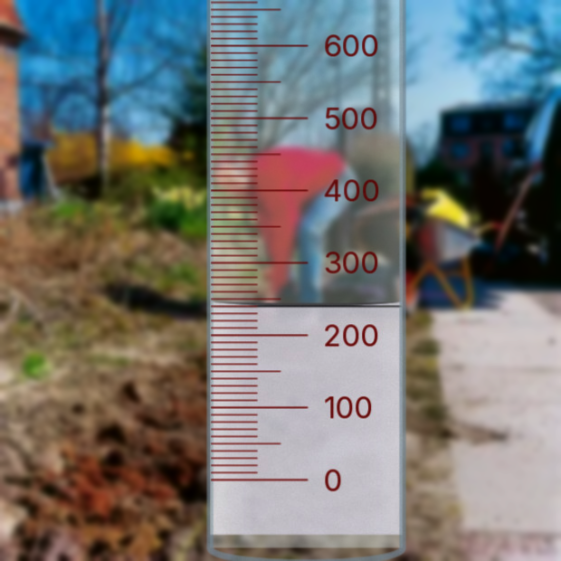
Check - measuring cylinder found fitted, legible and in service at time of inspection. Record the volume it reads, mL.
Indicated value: 240 mL
